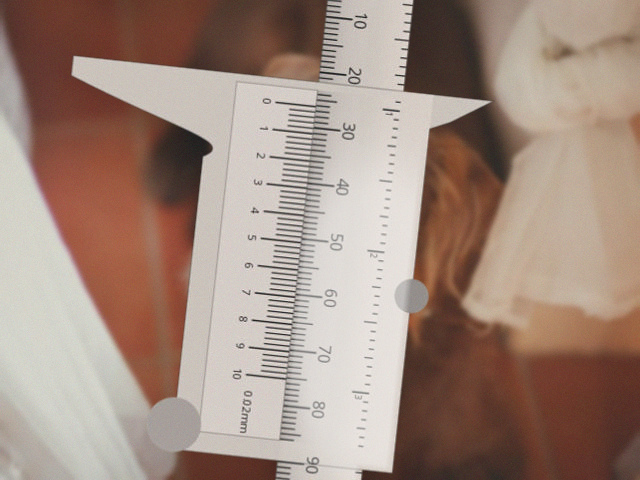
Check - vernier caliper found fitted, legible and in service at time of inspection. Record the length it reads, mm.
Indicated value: 26.2 mm
